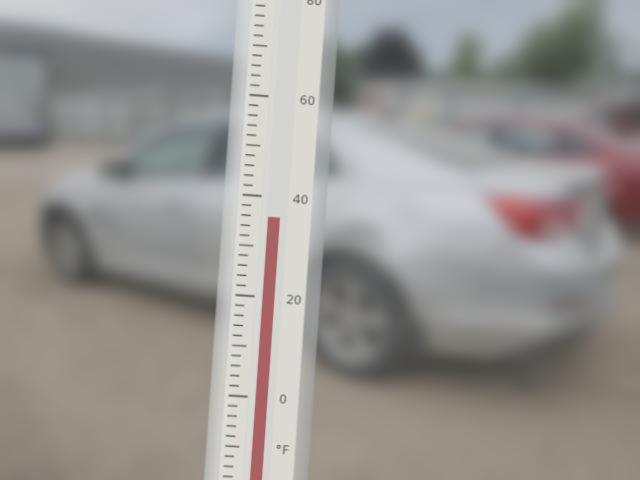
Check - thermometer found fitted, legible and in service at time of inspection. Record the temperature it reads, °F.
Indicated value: 36 °F
